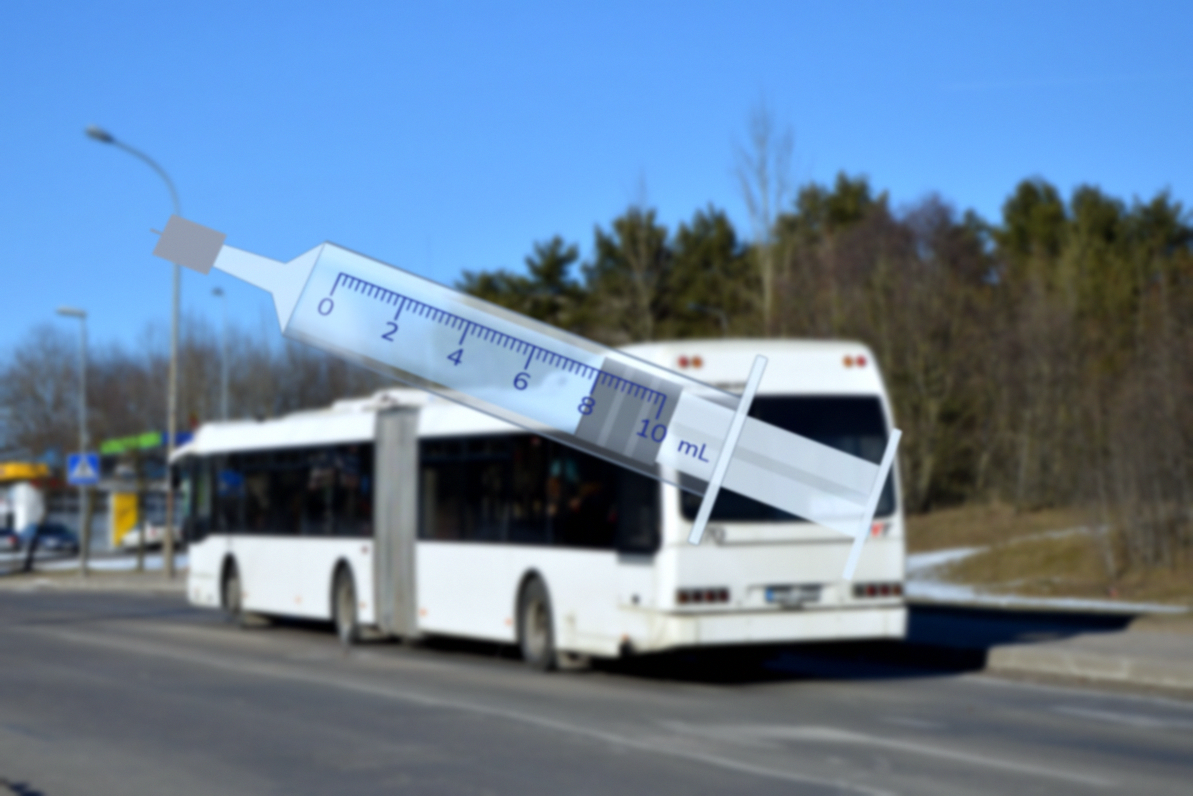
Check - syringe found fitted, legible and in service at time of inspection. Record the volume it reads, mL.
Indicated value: 8 mL
